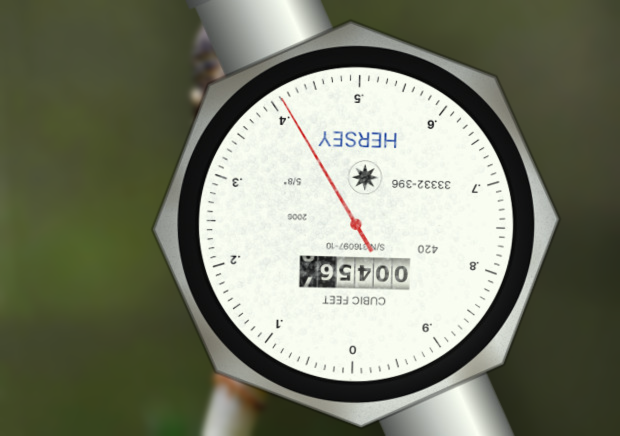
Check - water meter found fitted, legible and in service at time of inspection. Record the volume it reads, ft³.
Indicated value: 4567.41 ft³
